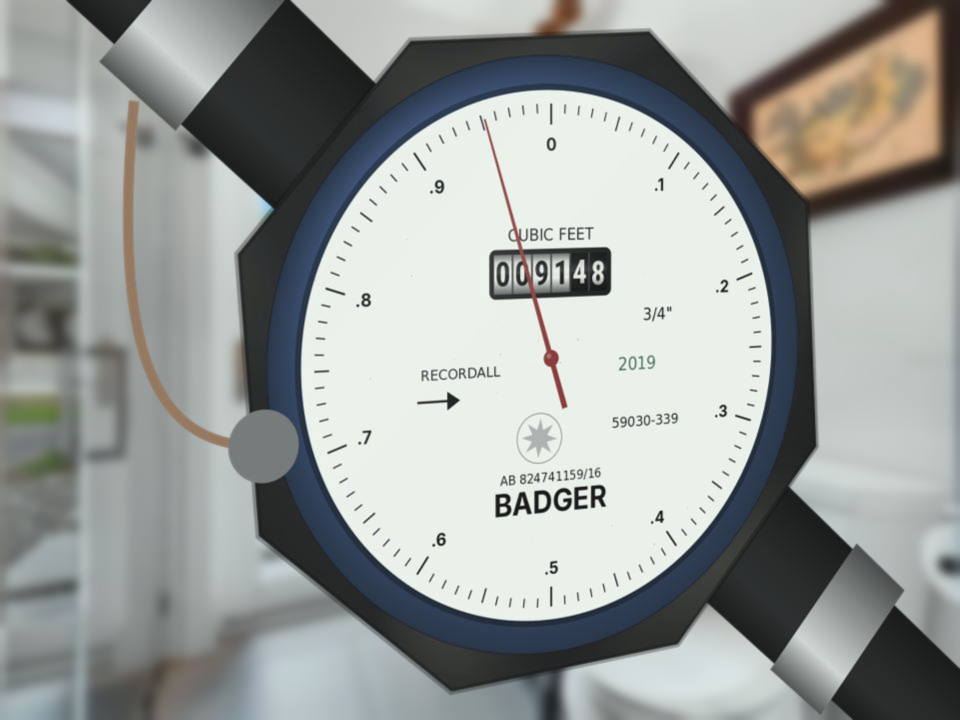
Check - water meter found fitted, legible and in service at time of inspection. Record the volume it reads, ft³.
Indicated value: 9147.95 ft³
